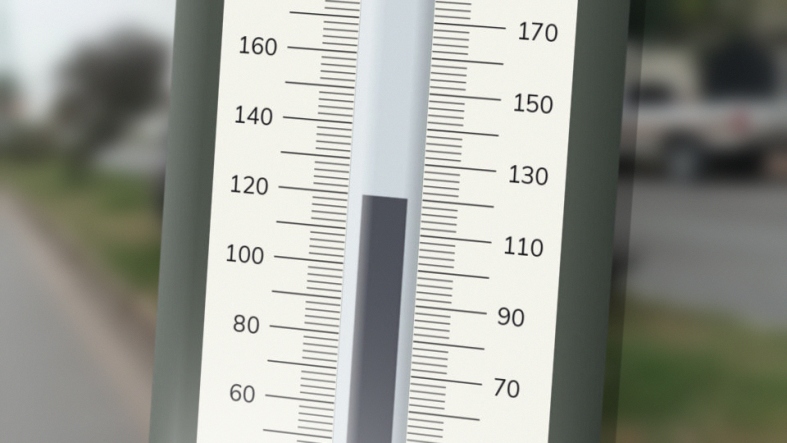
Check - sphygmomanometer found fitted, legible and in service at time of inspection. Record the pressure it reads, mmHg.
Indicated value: 120 mmHg
